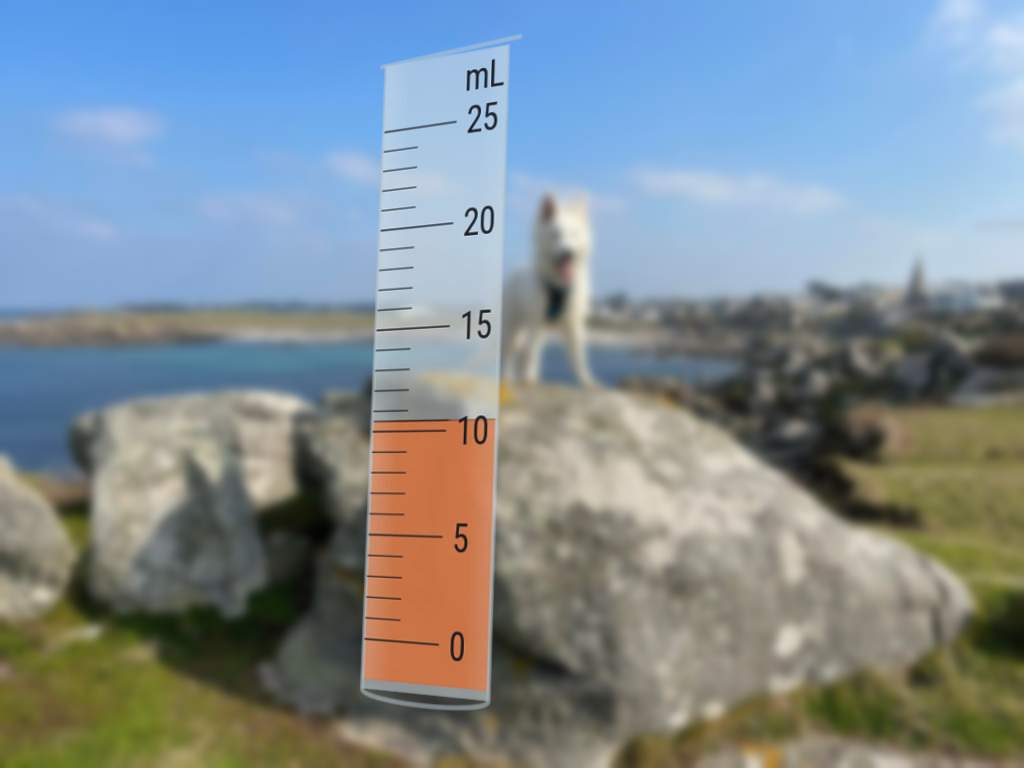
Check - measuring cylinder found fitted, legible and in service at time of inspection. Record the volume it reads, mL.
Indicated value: 10.5 mL
